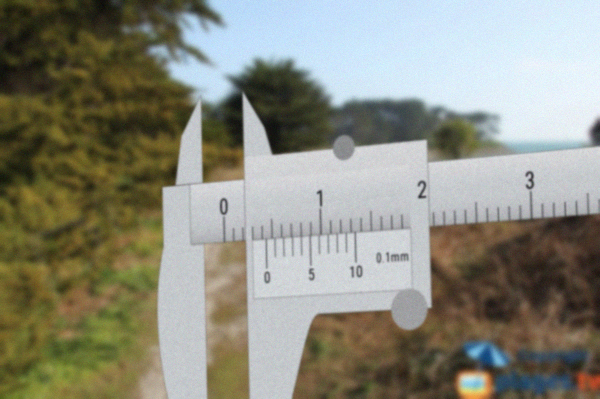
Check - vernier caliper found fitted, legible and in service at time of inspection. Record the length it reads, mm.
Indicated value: 4.4 mm
